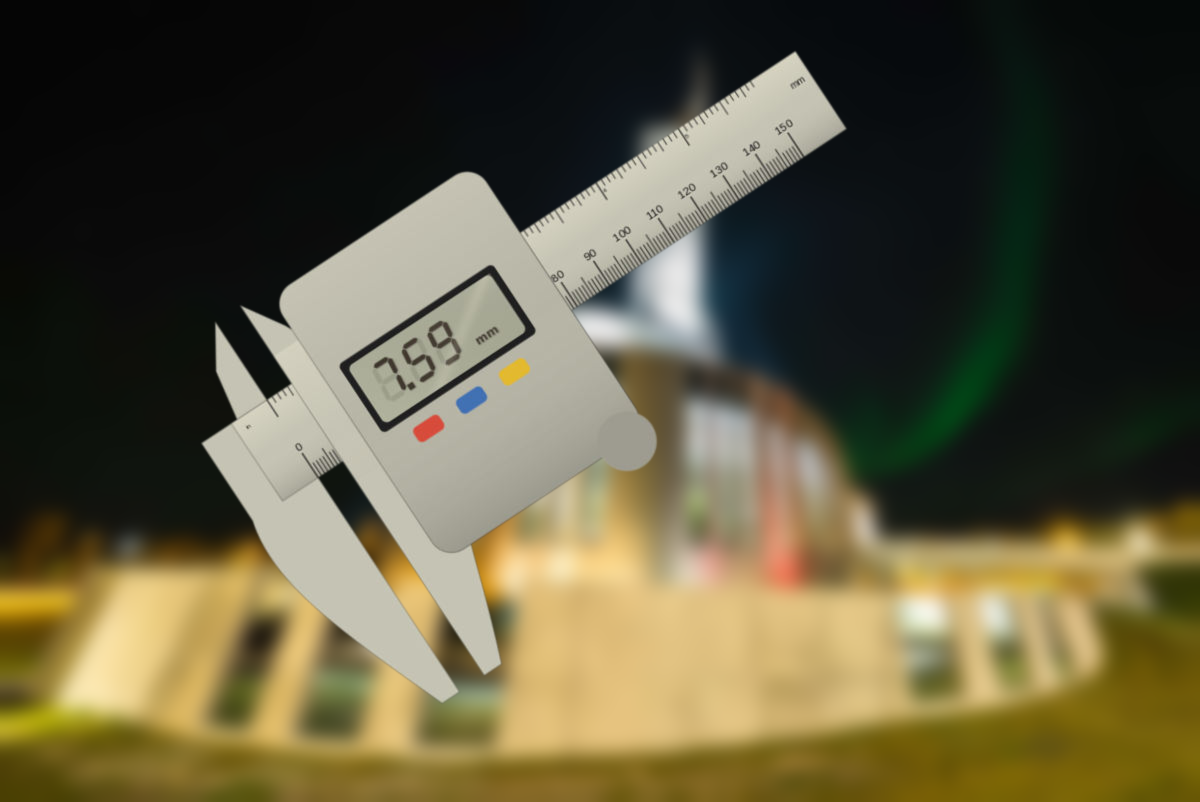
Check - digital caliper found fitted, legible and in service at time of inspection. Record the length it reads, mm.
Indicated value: 7.59 mm
